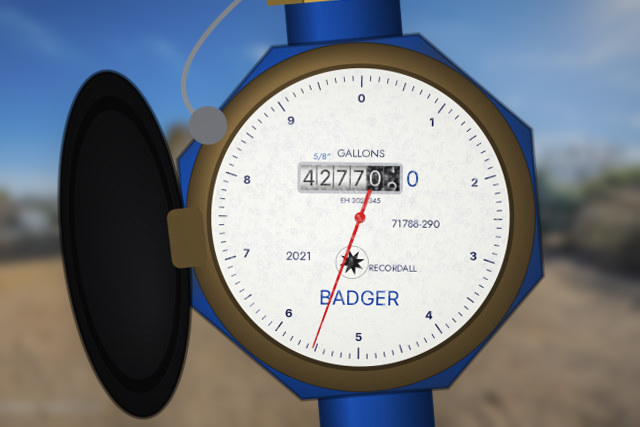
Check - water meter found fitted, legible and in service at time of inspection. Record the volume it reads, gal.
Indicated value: 4277015.5 gal
